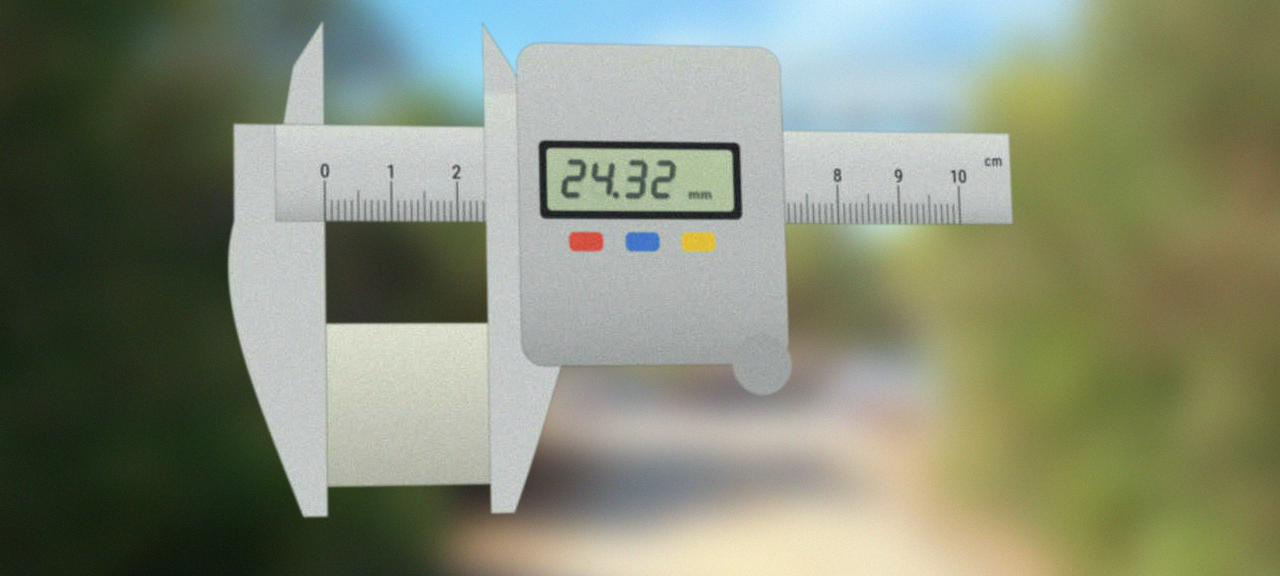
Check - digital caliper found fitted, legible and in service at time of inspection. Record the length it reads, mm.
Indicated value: 24.32 mm
